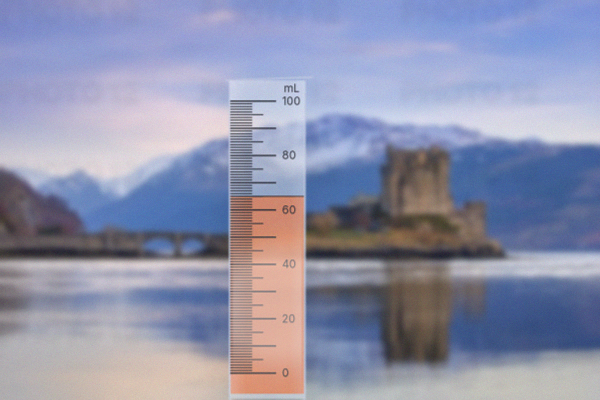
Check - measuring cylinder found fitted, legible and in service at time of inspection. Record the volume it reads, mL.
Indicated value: 65 mL
